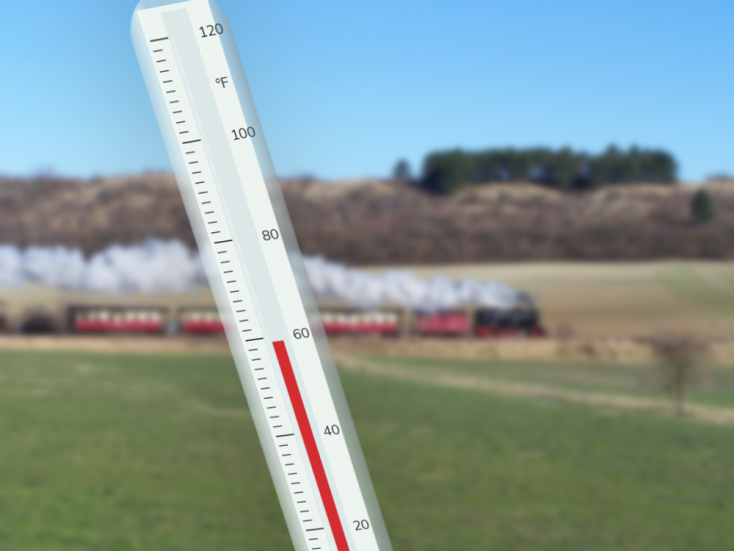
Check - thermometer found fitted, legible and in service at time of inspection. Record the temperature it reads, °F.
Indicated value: 59 °F
